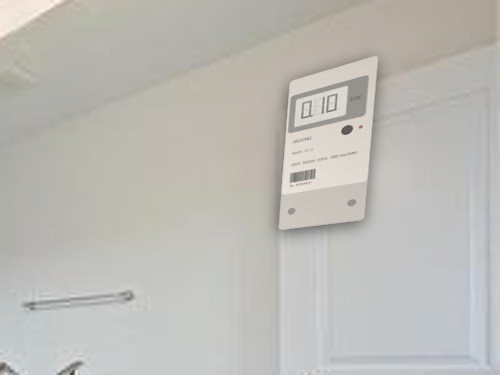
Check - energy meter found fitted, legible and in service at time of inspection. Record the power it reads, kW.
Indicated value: 0.10 kW
